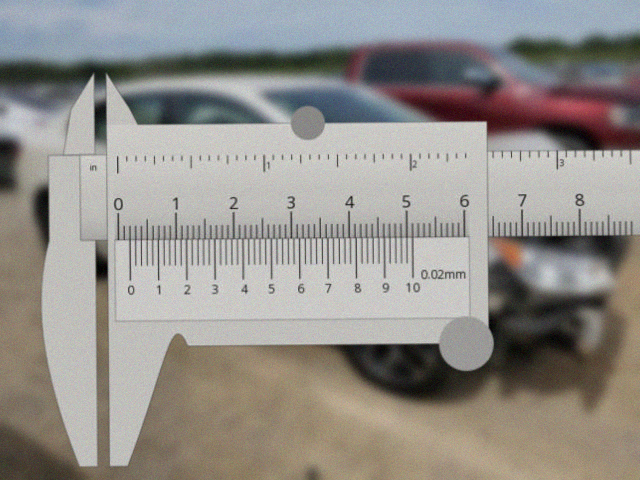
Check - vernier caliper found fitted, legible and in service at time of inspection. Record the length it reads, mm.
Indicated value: 2.0 mm
